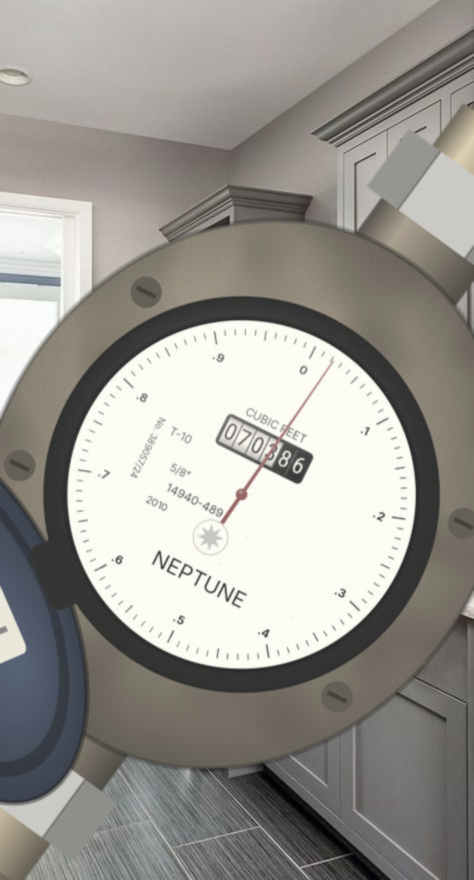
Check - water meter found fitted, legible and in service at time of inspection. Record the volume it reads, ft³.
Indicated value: 70386.02 ft³
